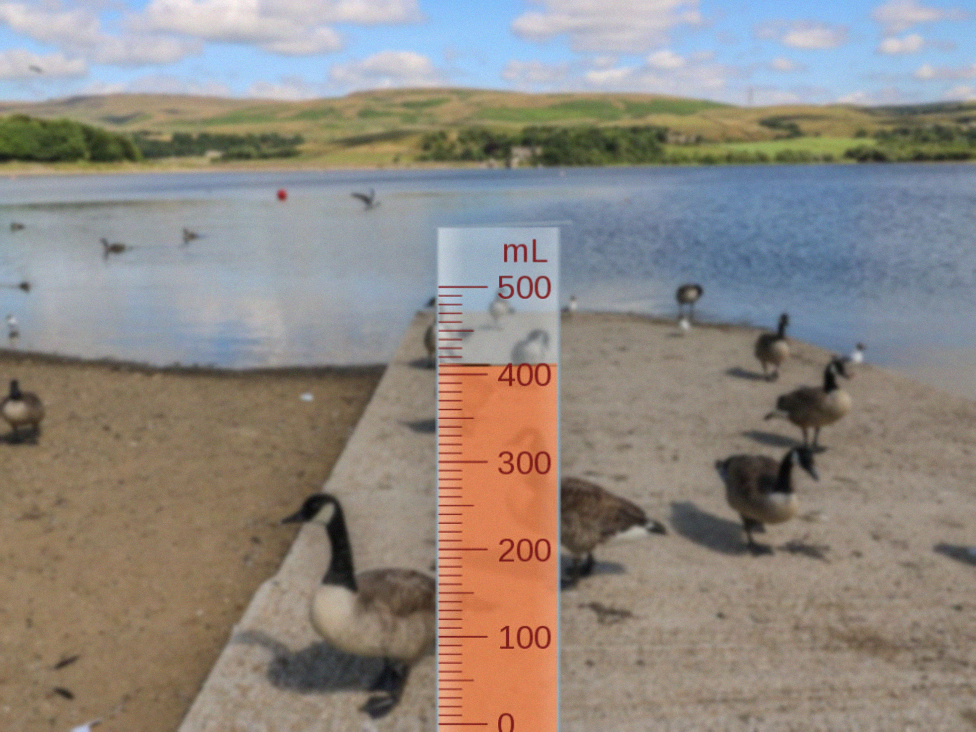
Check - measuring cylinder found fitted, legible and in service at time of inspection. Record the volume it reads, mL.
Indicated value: 410 mL
